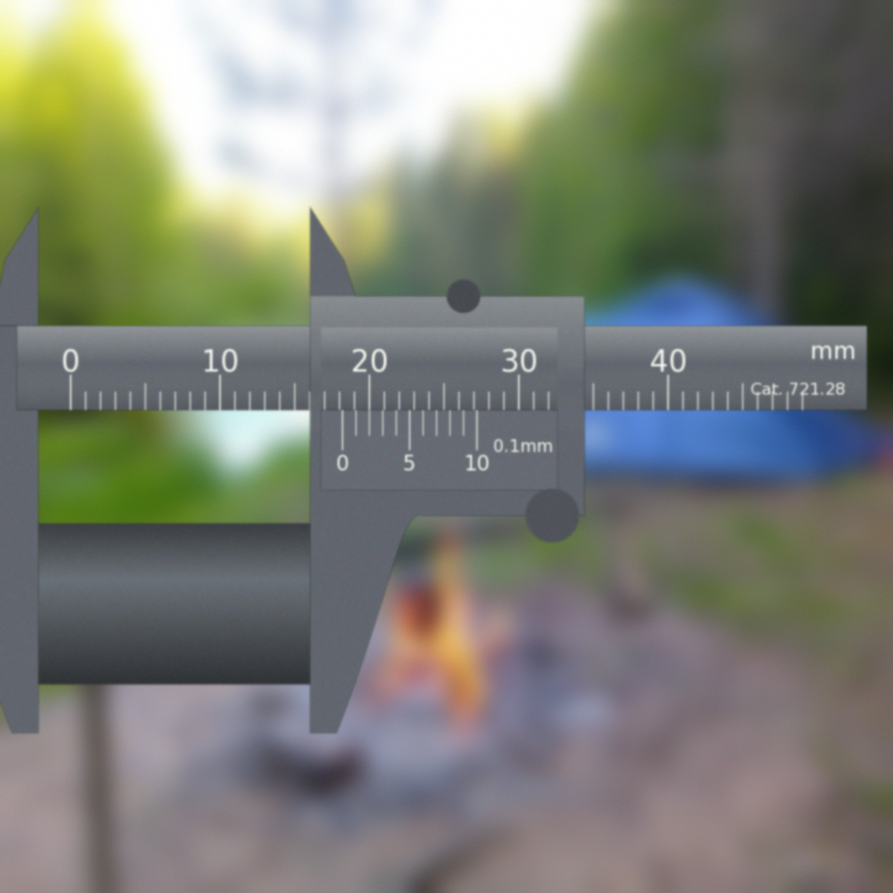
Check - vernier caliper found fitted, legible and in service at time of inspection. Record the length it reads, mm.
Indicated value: 18.2 mm
